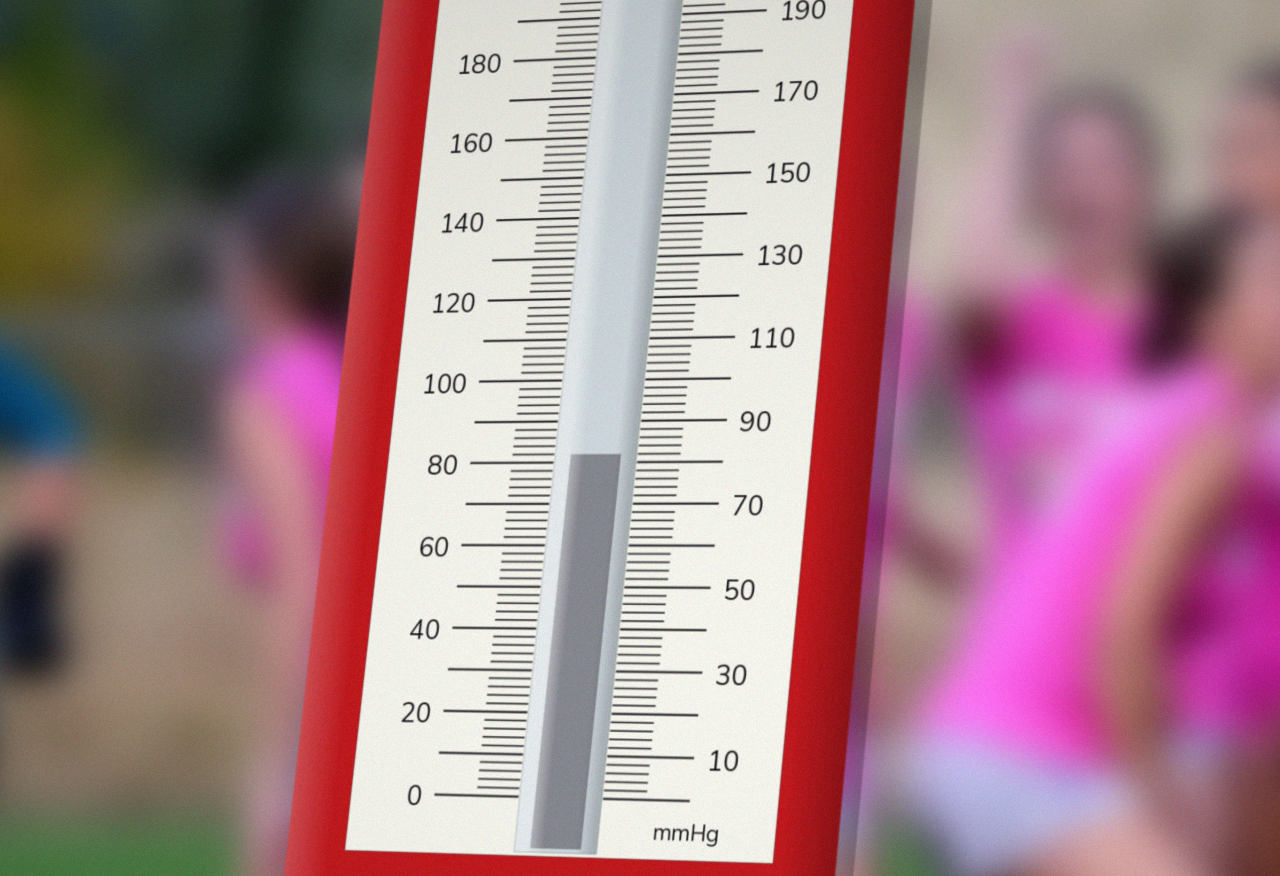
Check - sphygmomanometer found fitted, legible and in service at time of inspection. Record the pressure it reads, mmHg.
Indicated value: 82 mmHg
